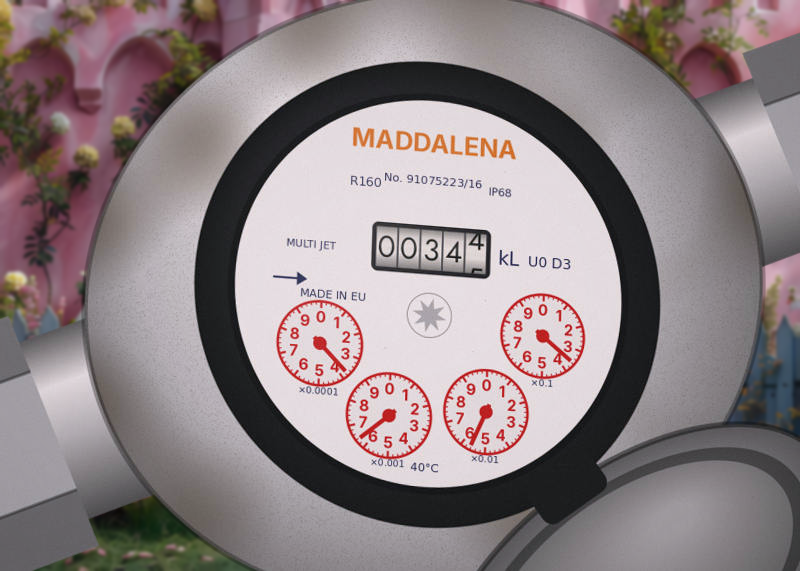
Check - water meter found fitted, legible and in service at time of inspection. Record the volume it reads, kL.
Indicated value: 344.3563 kL
